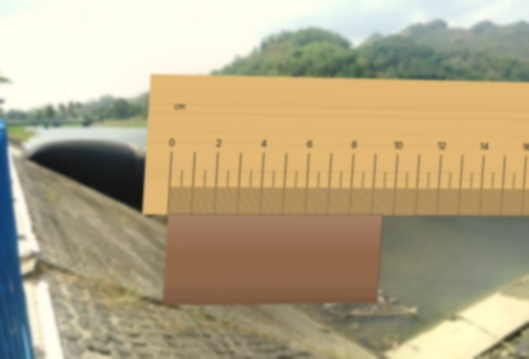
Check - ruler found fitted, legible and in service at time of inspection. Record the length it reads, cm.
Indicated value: 9.5 cm
